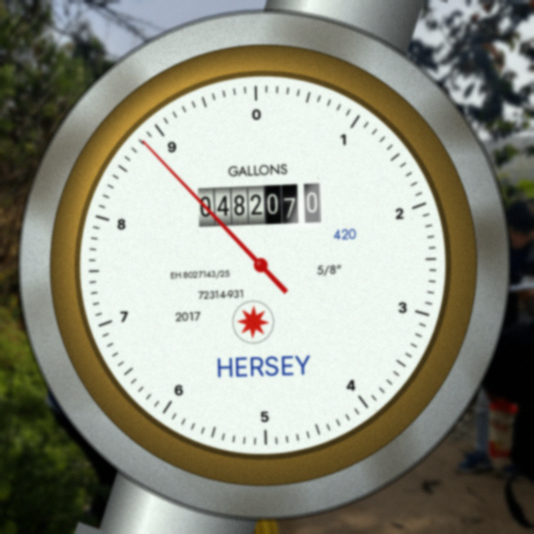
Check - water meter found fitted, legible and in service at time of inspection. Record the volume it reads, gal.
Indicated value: 482068.8 gal
